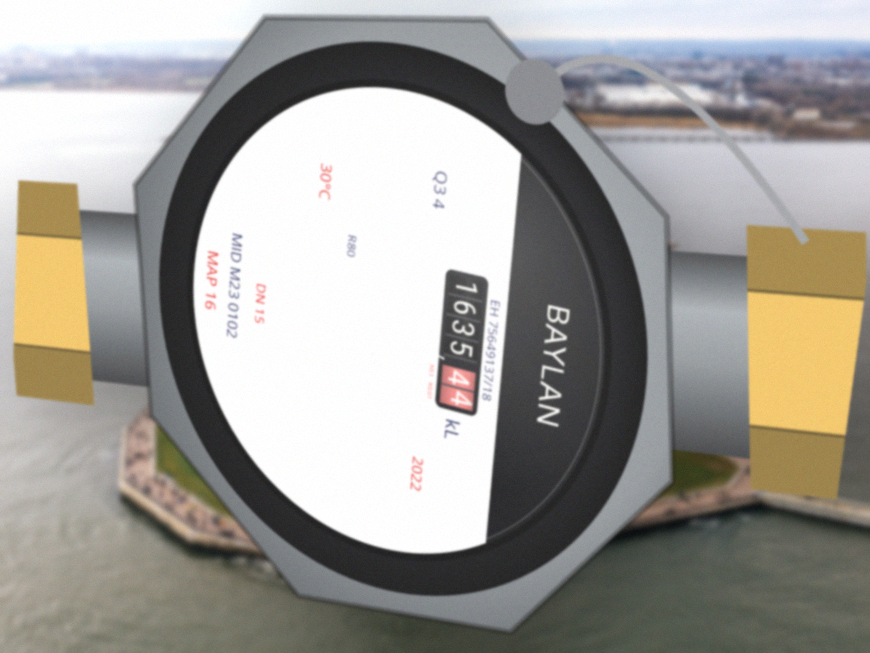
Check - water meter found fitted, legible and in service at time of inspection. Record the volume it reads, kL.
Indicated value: 1635.44 kL
